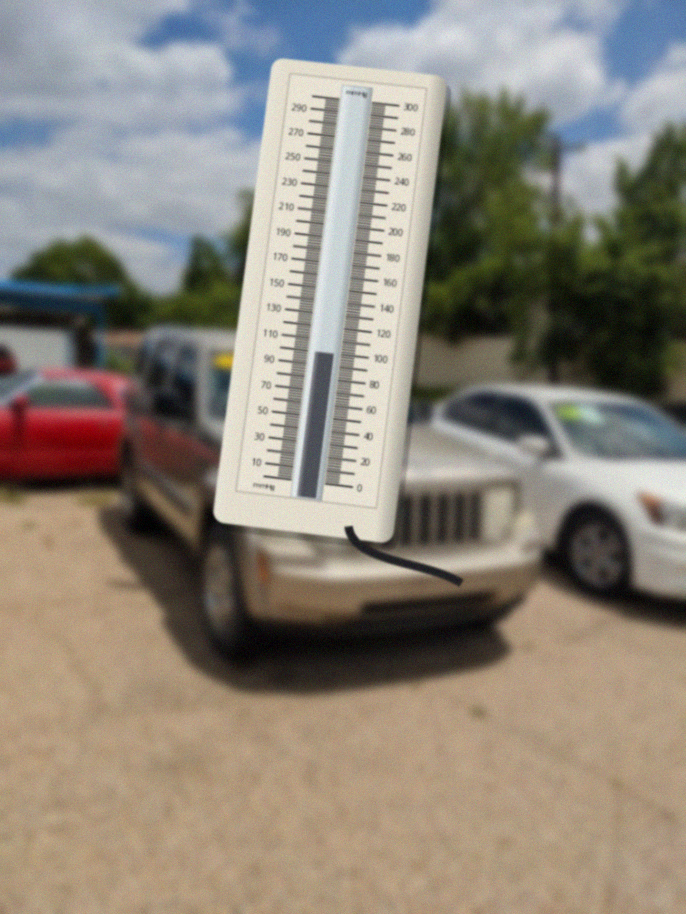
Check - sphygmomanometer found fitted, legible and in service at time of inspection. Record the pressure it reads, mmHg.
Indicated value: 100 mmHg
